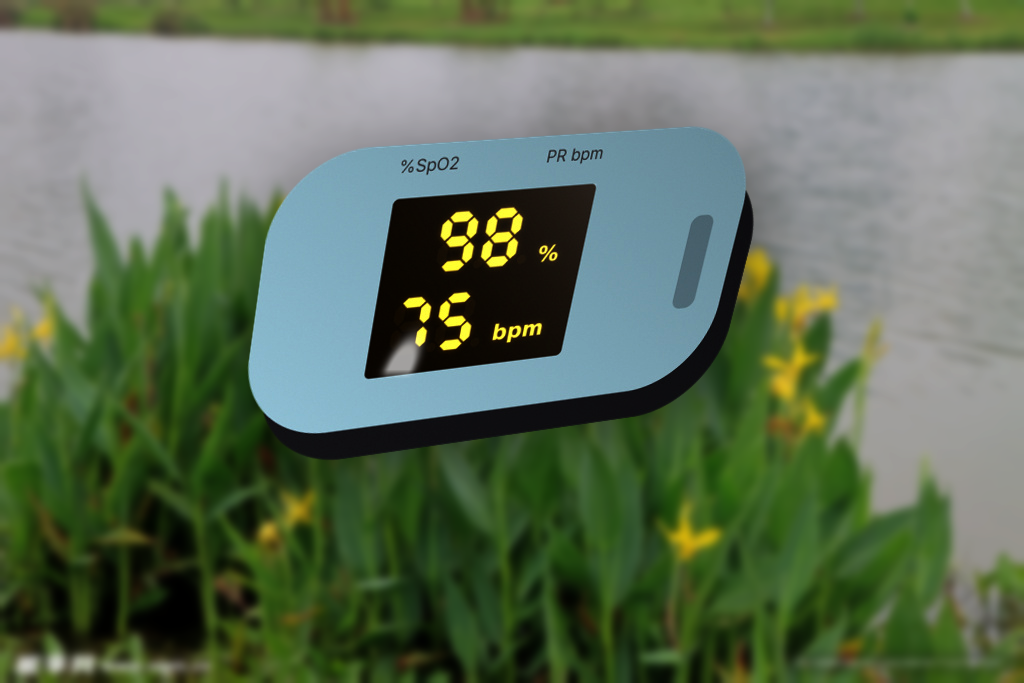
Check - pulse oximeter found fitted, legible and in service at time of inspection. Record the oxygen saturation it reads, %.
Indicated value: 98 %
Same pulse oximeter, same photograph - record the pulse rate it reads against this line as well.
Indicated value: 75 bpm
